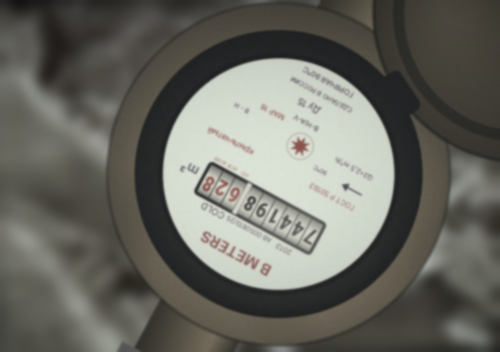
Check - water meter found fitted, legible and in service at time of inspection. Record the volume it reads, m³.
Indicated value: 744198.628 m³
